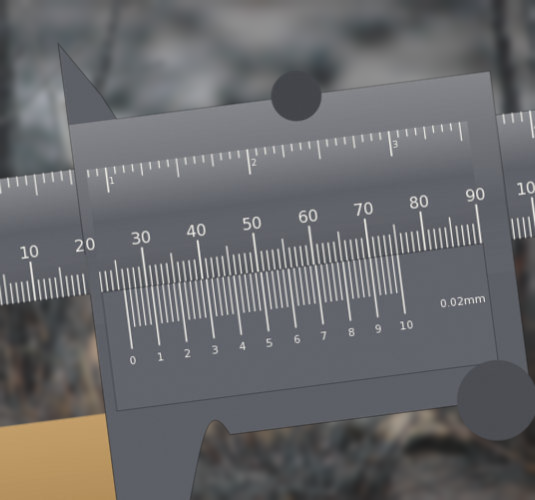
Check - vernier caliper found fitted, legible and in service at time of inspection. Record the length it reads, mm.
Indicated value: 26.0 mm
